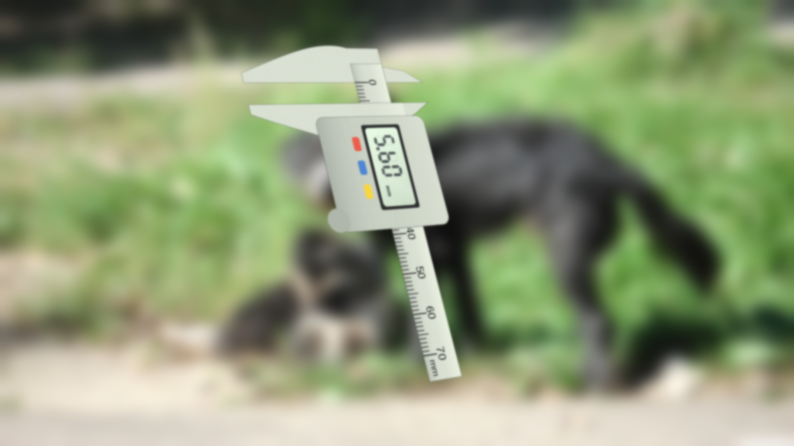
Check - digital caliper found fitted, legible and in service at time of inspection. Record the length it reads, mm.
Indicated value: 5.60 mm
